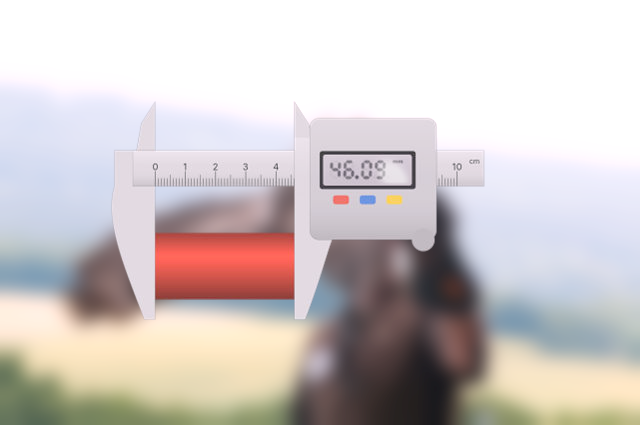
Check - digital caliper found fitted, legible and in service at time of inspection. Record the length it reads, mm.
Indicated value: 46.09 mm
